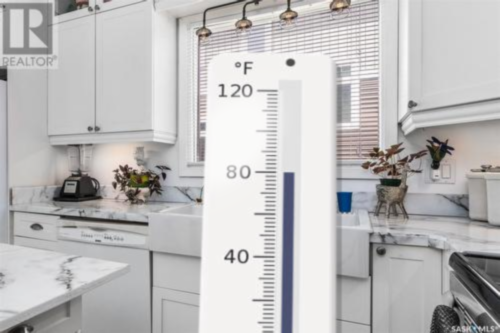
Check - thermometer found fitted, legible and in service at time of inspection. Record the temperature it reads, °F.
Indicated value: 80 °F
